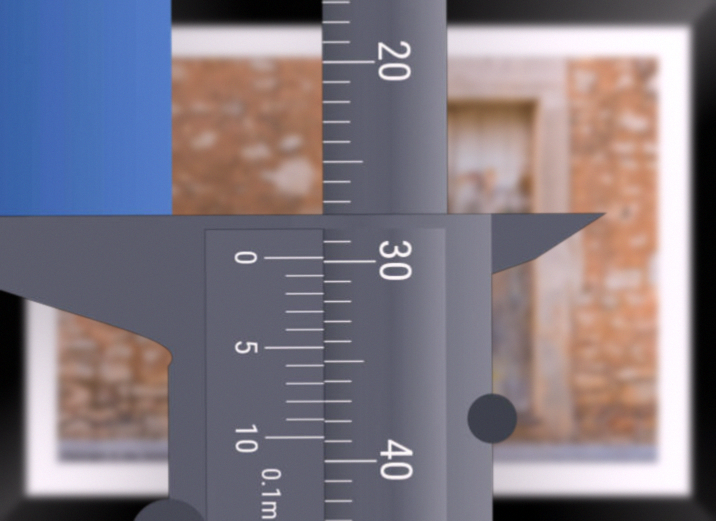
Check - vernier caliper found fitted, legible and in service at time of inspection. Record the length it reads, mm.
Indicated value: 29.8 mm
